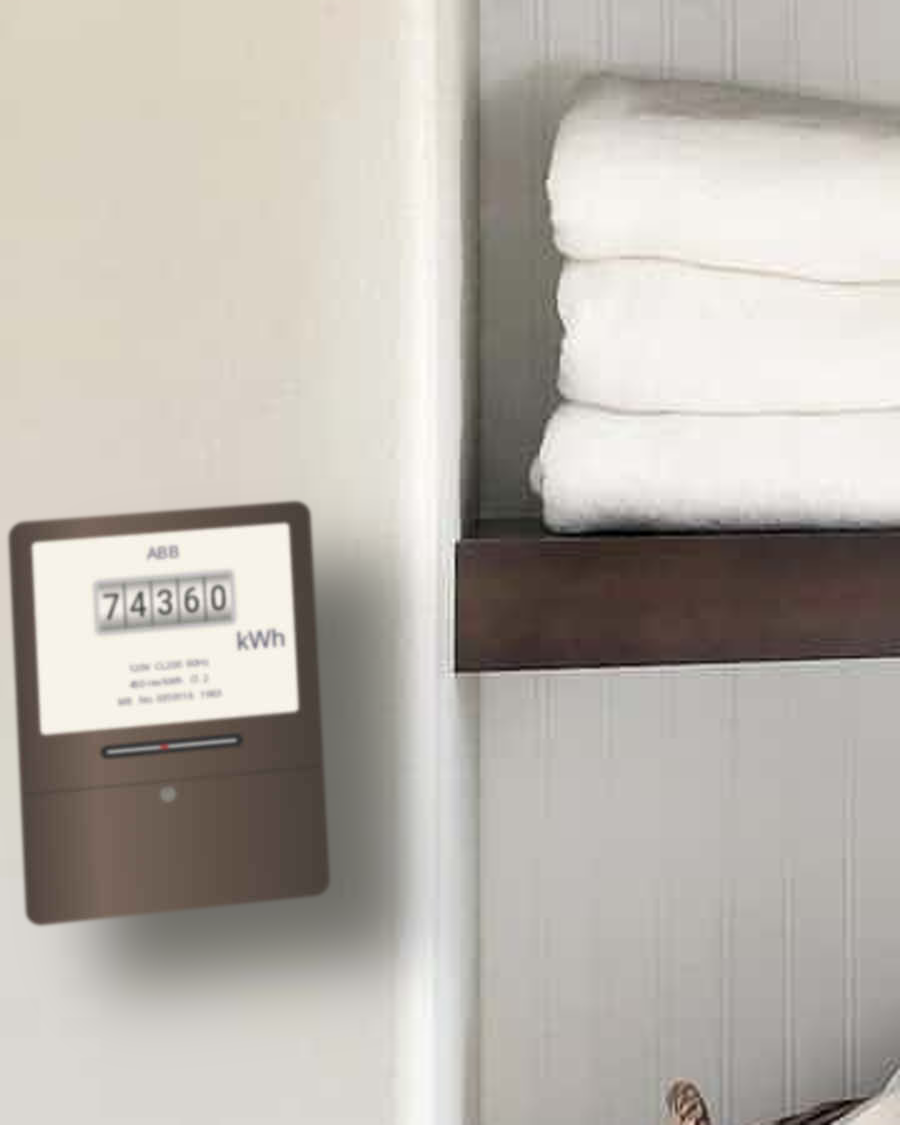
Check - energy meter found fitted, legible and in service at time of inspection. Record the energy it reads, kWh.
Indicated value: 74360 kWh
